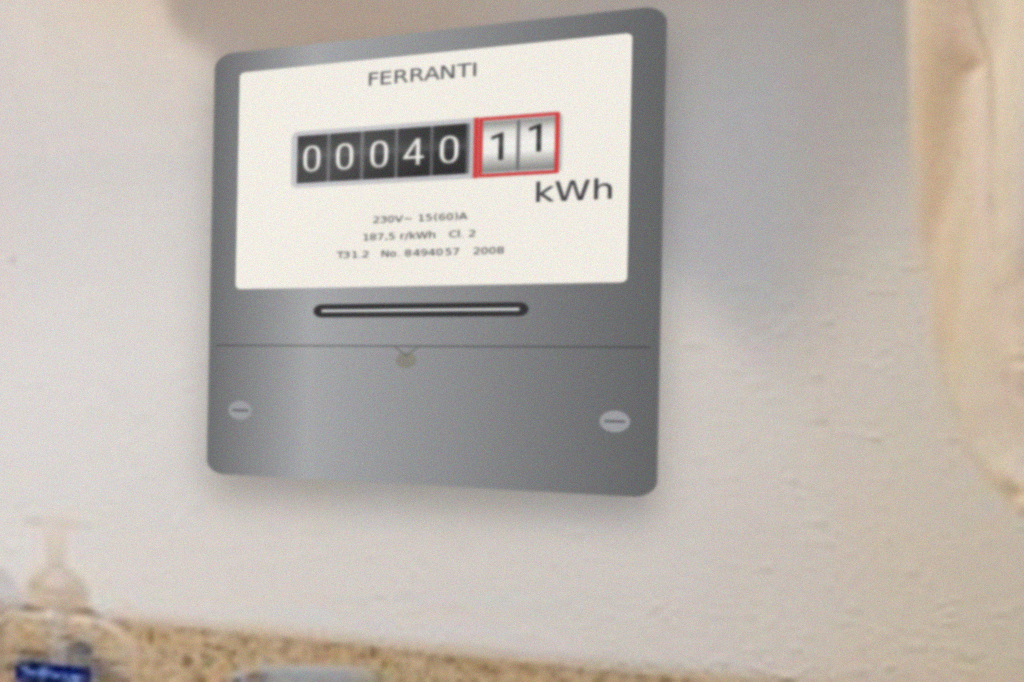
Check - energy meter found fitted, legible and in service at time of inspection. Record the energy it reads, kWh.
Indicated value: 40.11 kWh
